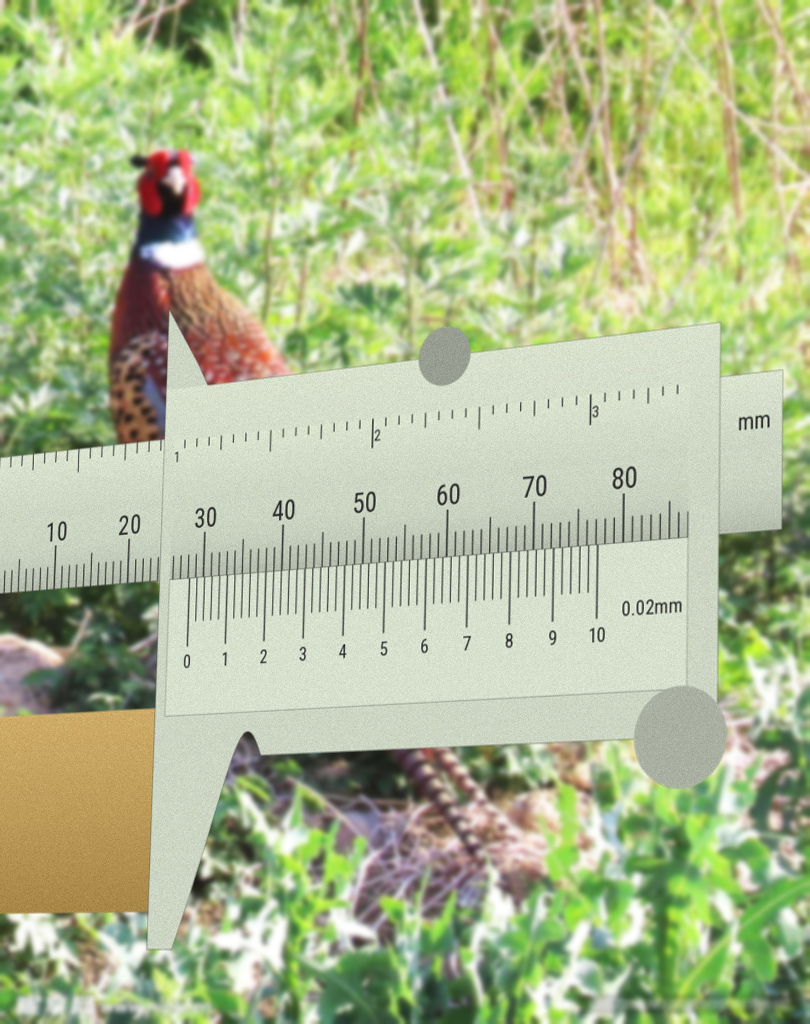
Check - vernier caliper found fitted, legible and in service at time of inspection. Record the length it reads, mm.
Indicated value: 28.2 mm
